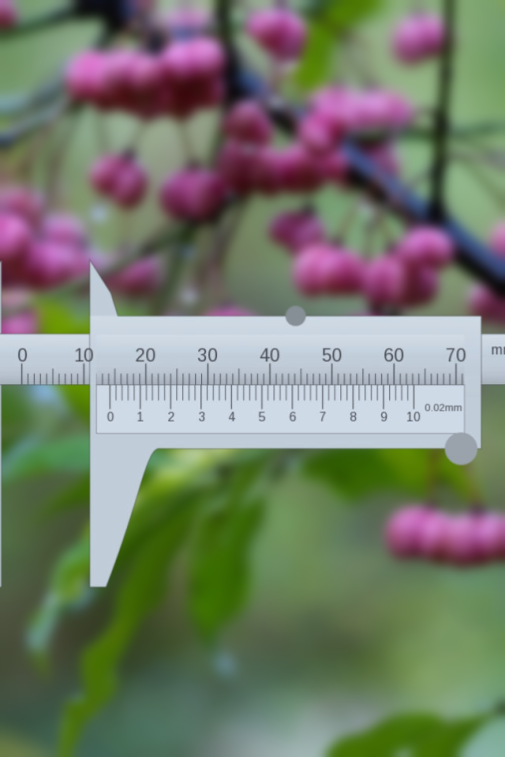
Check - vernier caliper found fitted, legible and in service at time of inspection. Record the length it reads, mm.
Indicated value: 14.2 mm
